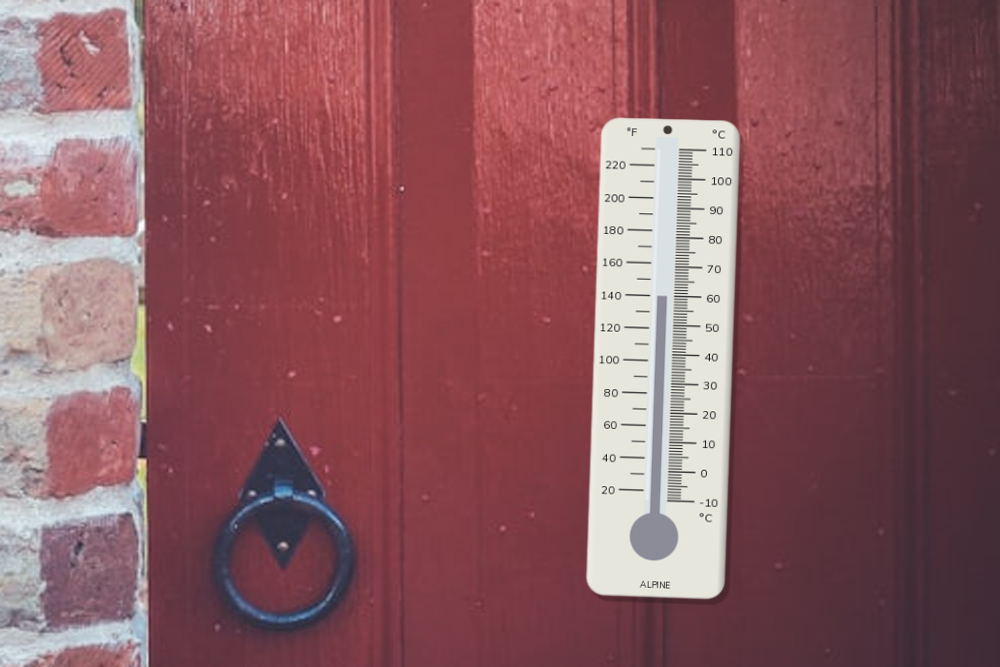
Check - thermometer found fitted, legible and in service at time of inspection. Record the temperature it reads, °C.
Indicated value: 60 °C
